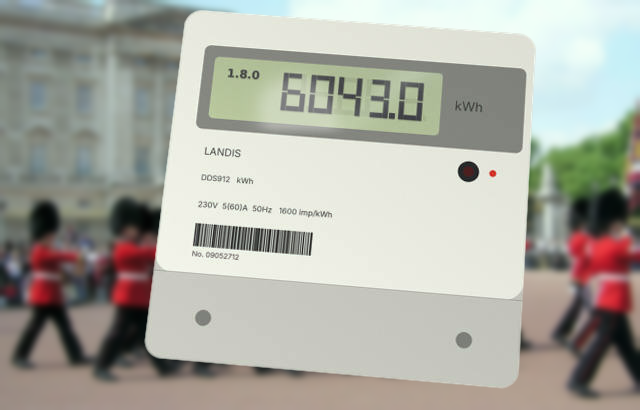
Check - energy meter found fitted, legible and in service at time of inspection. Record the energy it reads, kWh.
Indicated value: 6043.0 kWh
